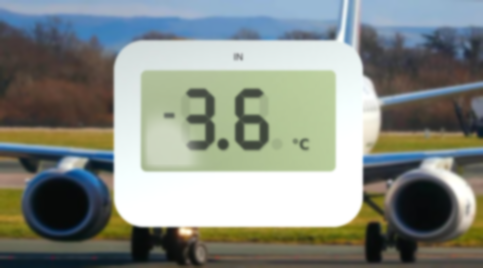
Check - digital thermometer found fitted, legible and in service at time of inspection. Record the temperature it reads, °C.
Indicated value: -3.6 °C
